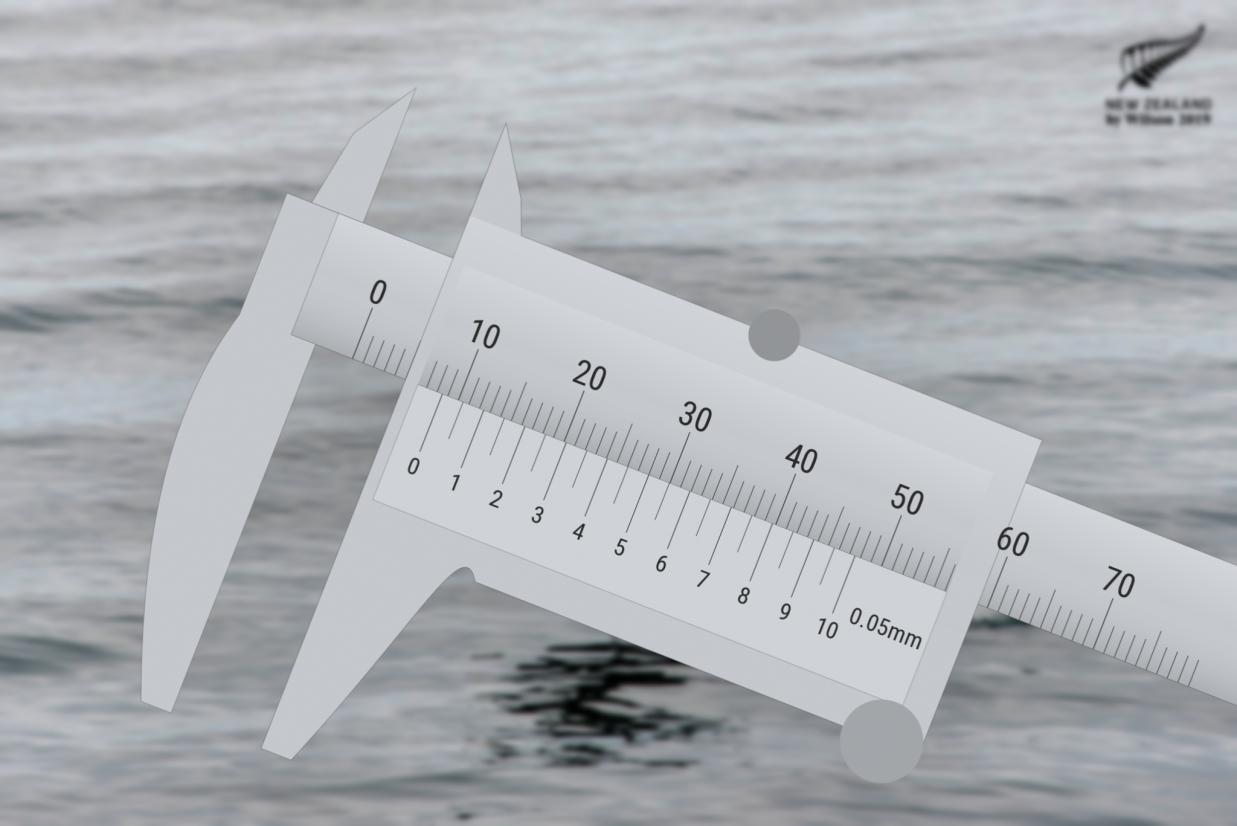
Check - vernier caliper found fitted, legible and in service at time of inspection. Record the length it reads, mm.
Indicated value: 8.5 mm
